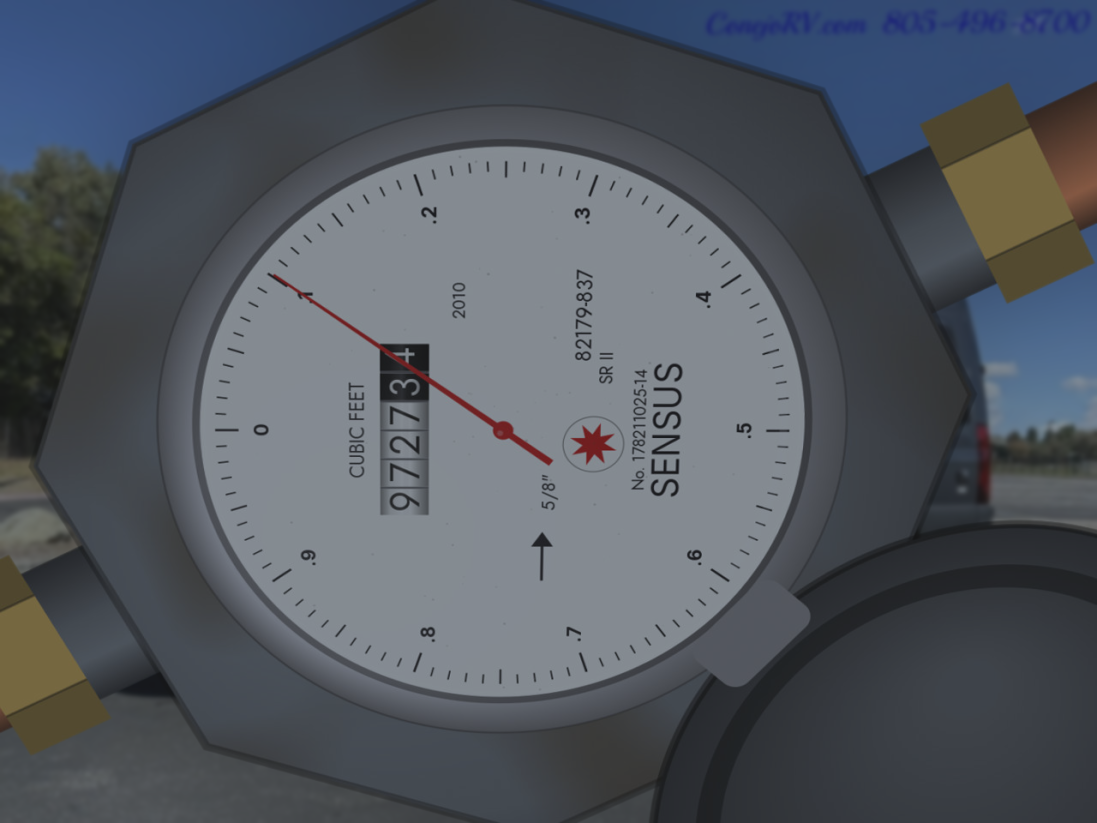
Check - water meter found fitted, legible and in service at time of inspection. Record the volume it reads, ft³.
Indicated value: 972734.10 ft³
